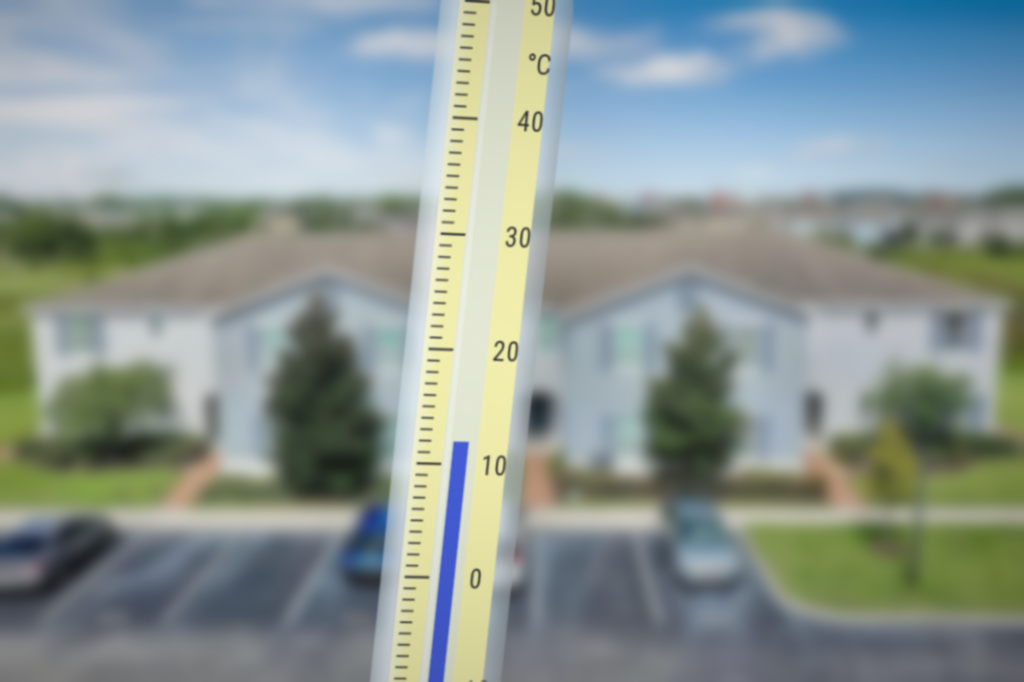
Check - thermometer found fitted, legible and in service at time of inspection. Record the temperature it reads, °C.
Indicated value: 12 °C
